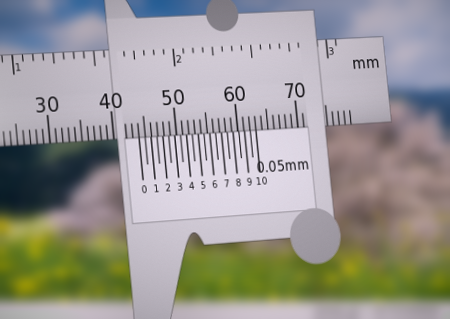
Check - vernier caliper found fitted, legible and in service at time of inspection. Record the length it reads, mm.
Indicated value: 44.0 mm
